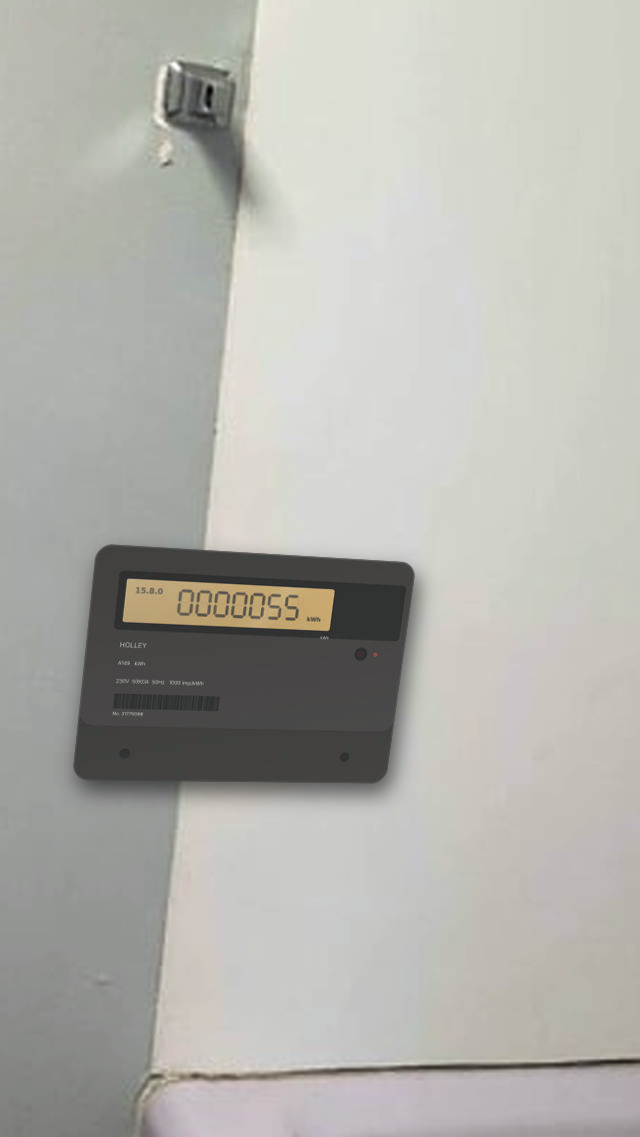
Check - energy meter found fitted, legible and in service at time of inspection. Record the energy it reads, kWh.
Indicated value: 55 kWh
